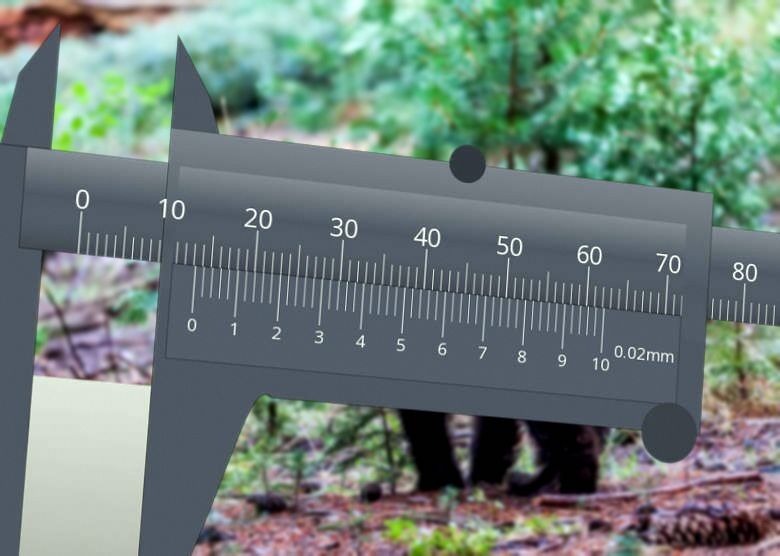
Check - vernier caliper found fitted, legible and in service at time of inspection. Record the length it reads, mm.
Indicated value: 13.2 mm
